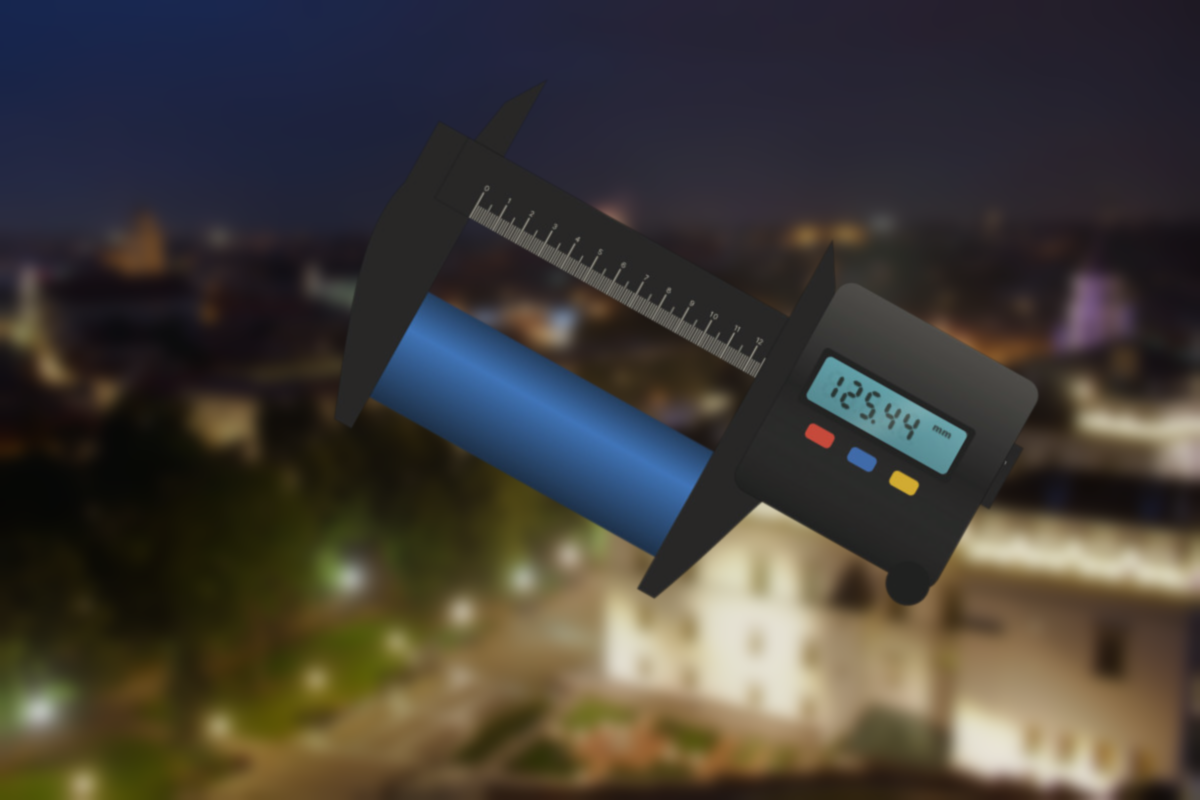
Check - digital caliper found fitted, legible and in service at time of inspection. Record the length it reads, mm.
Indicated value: 125.44 mm
